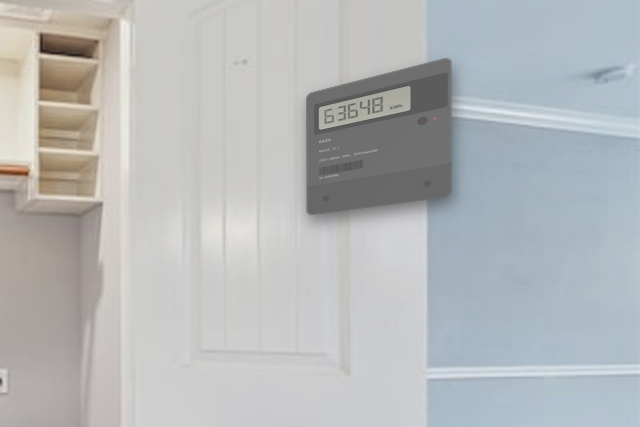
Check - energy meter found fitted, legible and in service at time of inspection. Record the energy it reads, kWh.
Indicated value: 63648 kWh
